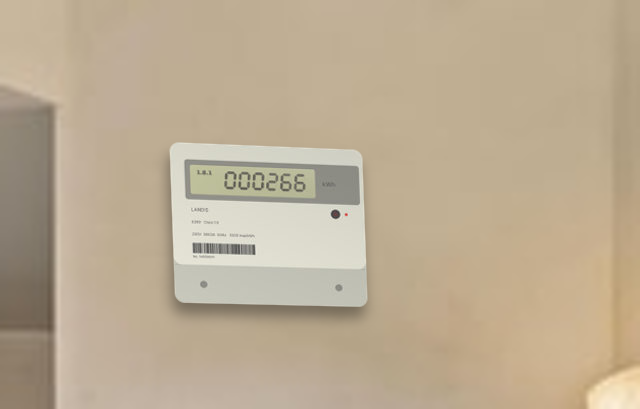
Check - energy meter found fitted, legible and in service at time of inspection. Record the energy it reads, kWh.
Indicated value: 266 kWh
